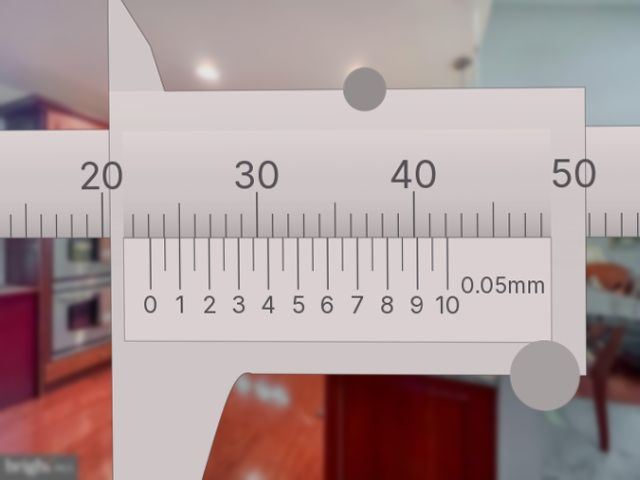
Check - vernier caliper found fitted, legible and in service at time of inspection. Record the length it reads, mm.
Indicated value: 23.1 mm
